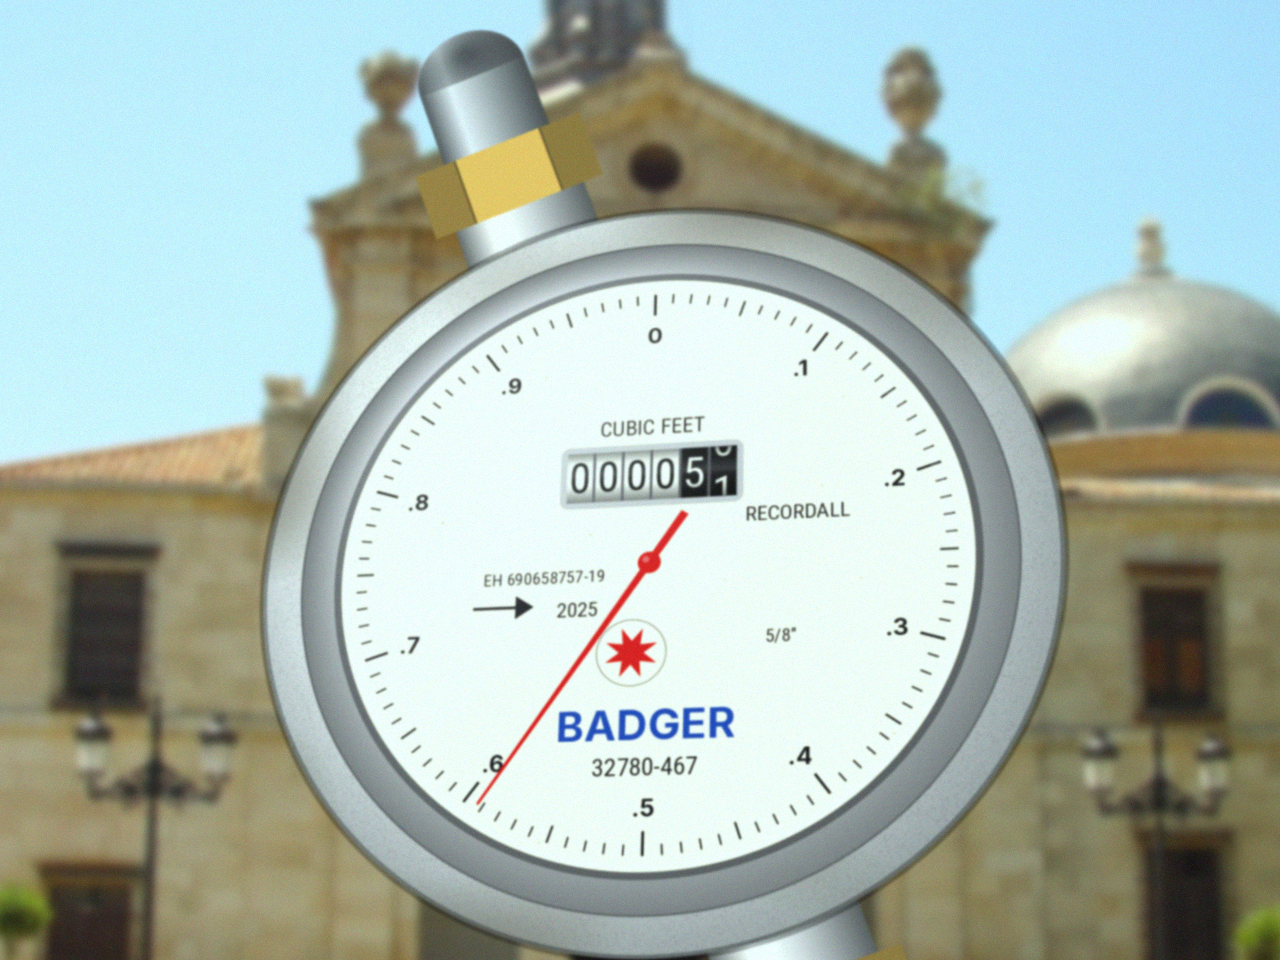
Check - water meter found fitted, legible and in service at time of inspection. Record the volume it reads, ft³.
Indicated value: 50.59 ft³
